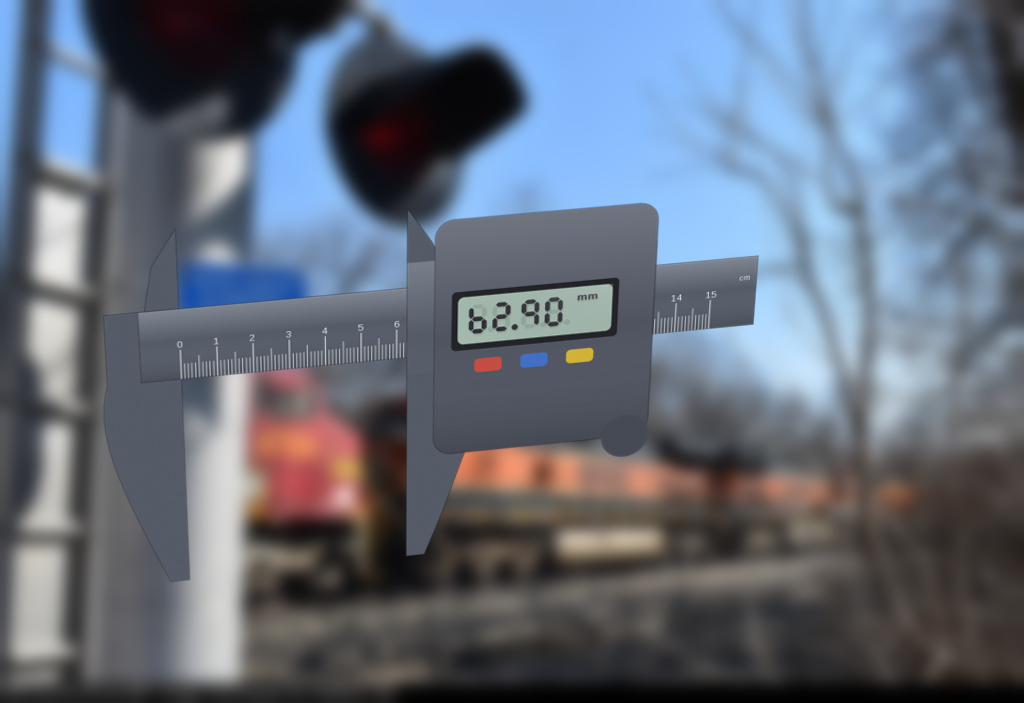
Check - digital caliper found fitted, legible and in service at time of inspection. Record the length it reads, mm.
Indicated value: 62.90 mm
